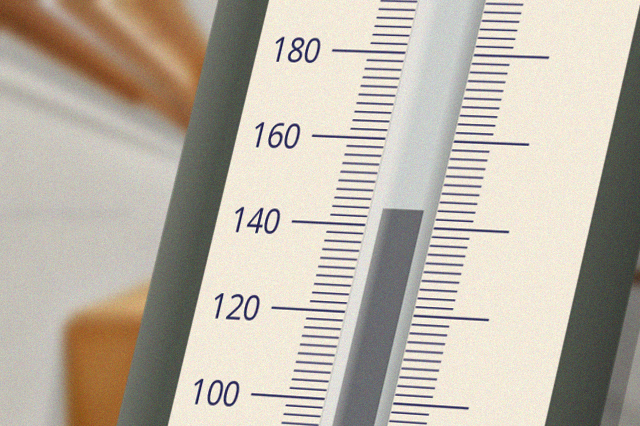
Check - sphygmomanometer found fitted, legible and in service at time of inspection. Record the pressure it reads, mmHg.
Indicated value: 144 mmHg
